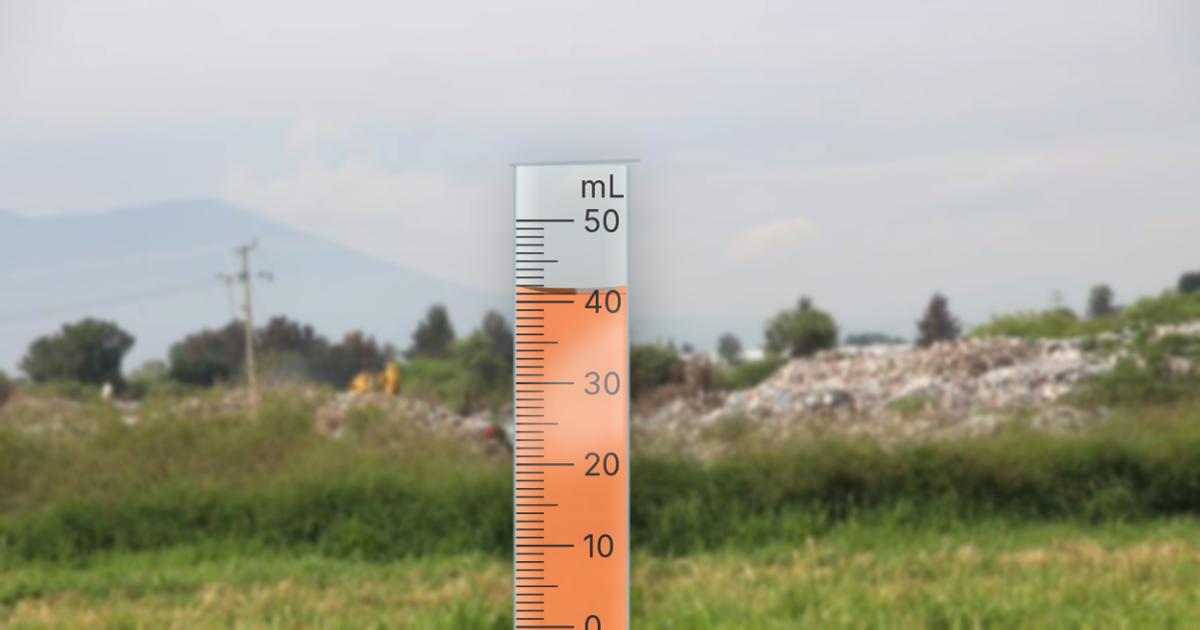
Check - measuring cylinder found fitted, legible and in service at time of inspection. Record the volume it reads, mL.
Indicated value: 41 mL
